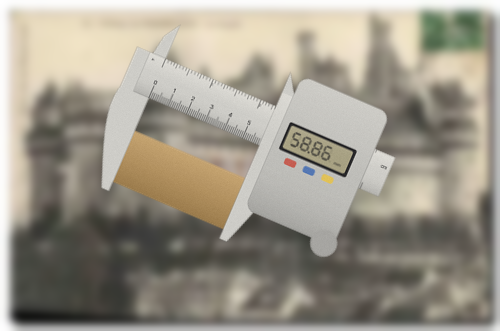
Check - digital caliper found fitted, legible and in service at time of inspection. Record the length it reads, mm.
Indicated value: 58.86 mm
